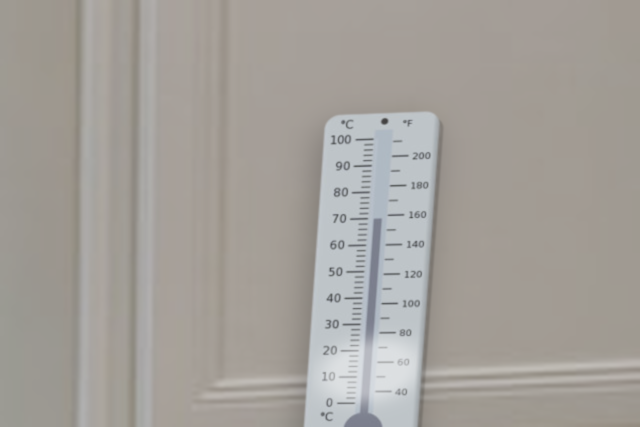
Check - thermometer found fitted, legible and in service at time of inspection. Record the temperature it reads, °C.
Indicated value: 70 °C
